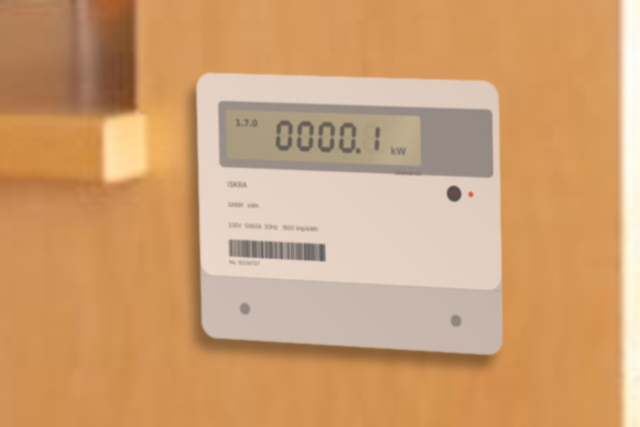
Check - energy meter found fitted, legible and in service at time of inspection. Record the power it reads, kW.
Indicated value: 0.1 kW
